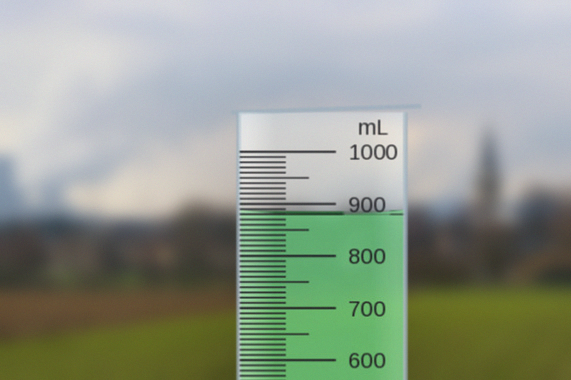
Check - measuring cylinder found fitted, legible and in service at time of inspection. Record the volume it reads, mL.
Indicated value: 880 mL
